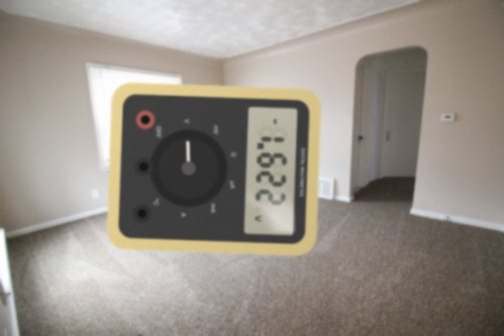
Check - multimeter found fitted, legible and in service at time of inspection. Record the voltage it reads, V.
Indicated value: -1.622 V
